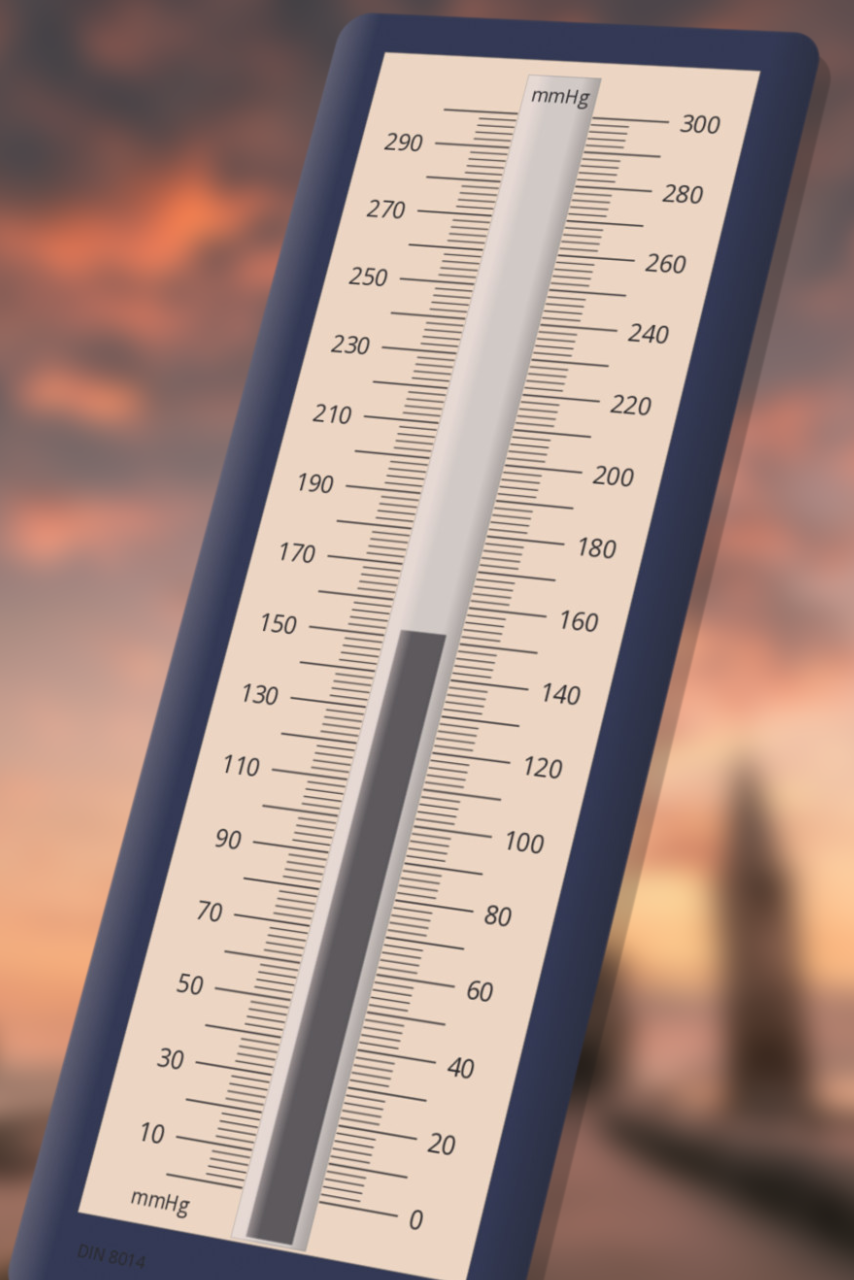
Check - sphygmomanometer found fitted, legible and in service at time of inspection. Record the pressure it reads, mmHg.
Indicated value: 152 mmHg
